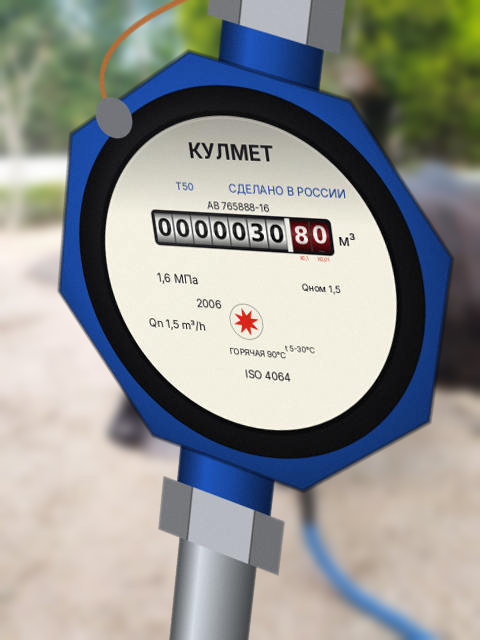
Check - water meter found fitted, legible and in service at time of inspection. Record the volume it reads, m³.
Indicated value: 30.80 m³
